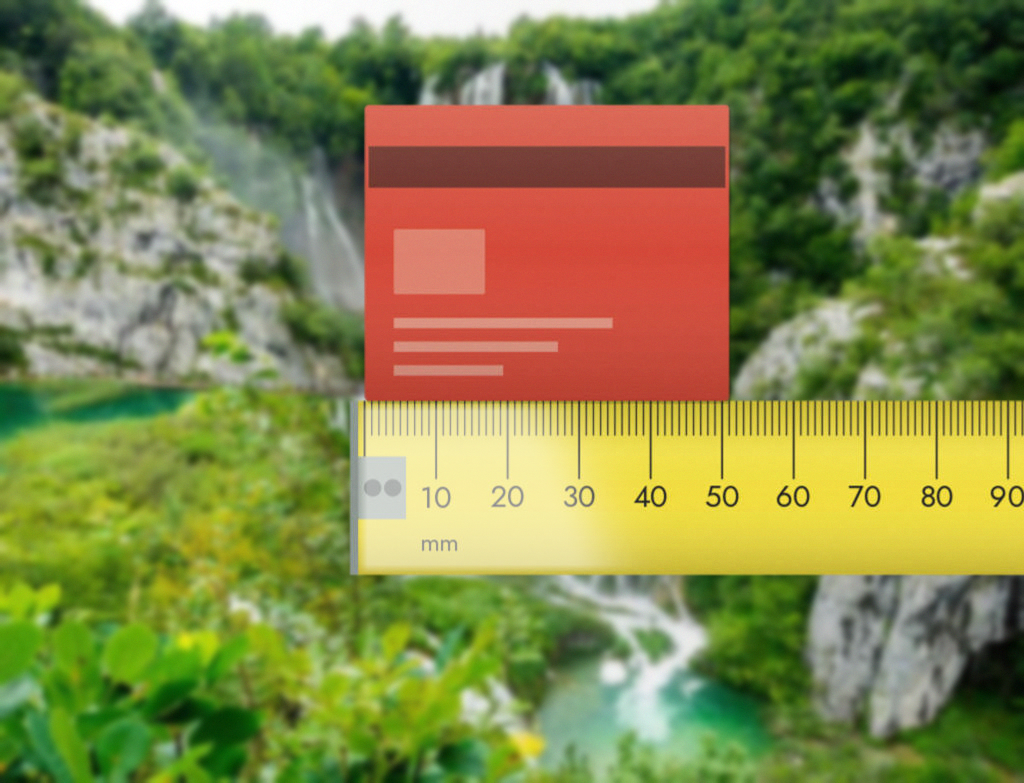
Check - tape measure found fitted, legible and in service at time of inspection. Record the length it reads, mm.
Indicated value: 51 mm
